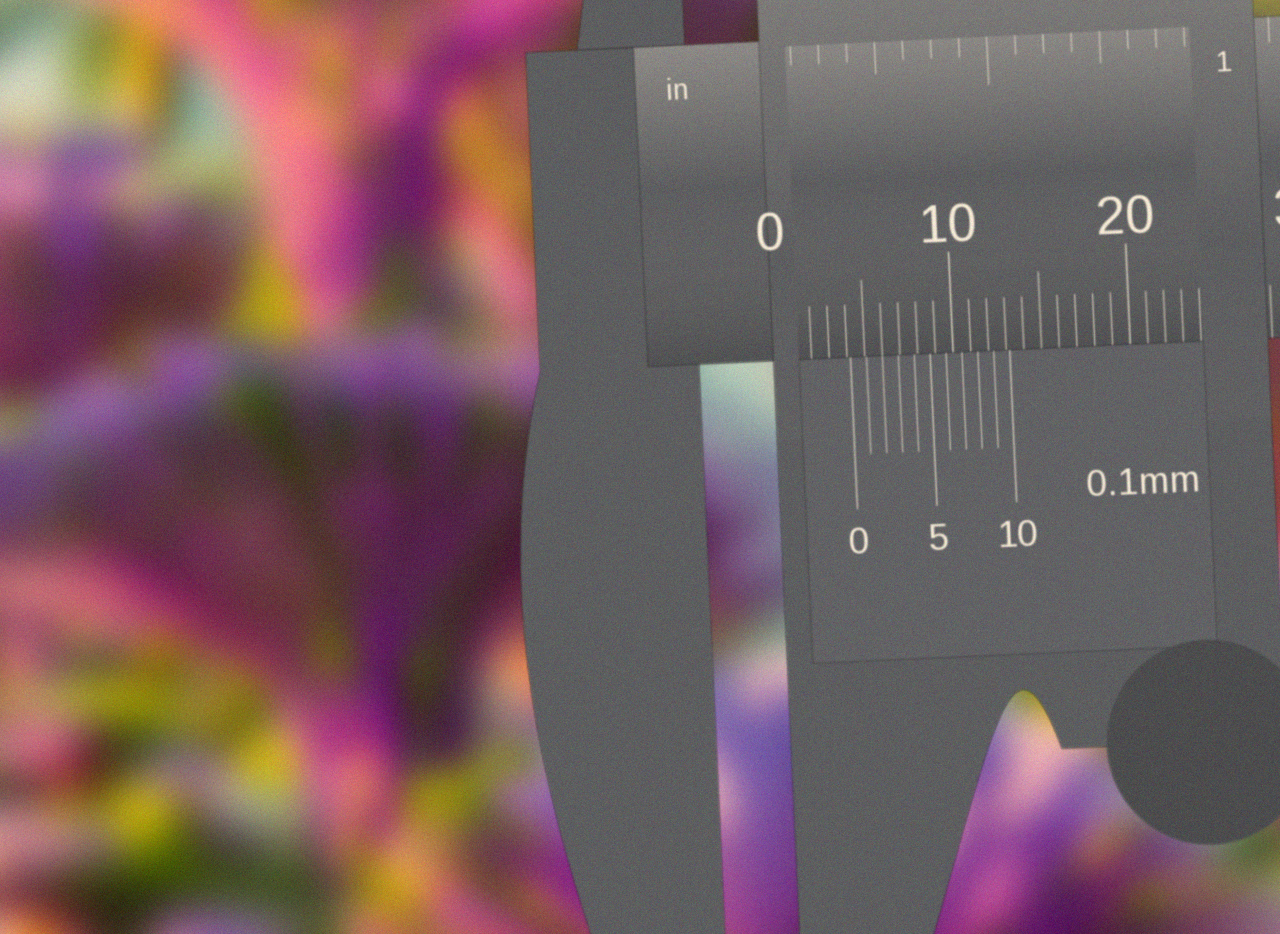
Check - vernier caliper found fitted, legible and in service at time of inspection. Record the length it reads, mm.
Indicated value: 4.2 mm
